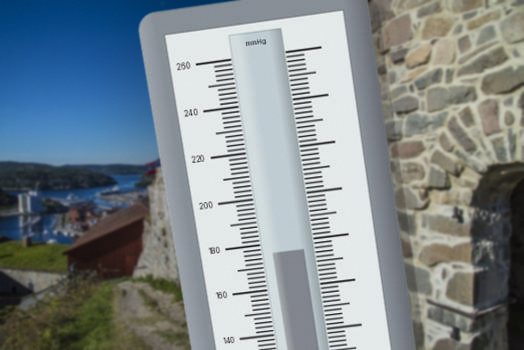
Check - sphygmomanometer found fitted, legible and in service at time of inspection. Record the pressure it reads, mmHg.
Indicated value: 176 mmHg
